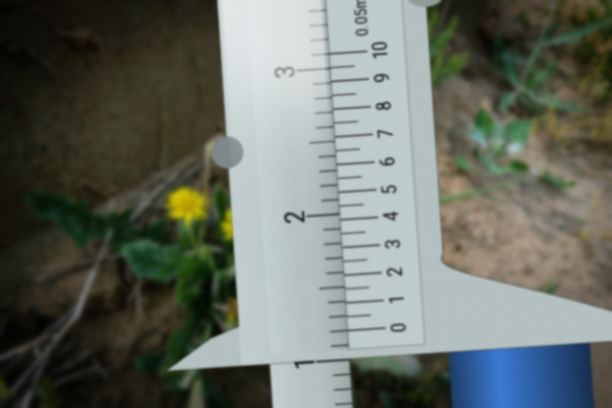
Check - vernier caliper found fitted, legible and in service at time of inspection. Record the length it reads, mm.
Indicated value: 12.0 mm
